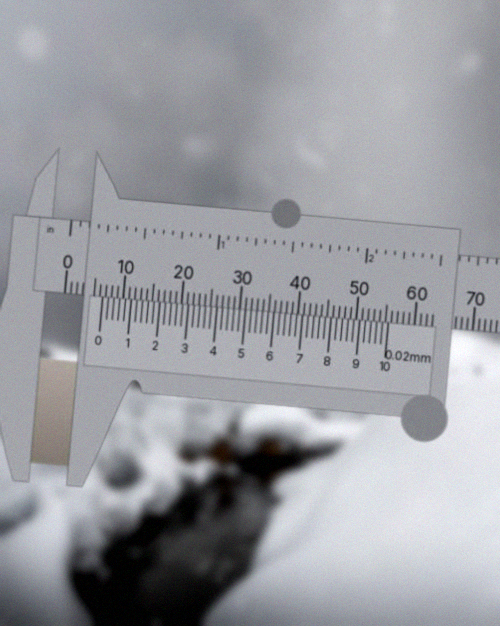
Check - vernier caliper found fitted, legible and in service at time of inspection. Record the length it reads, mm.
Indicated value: 6.5 mm
